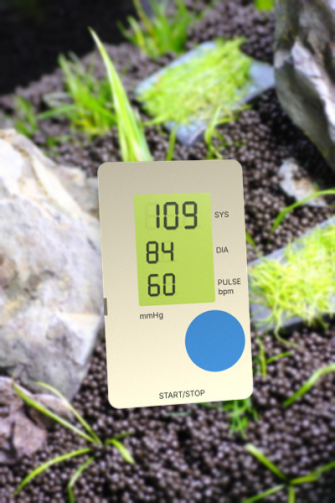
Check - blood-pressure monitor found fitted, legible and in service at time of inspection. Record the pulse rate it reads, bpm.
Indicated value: 60 bpm
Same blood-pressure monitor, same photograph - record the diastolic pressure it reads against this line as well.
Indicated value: 84 mmHg
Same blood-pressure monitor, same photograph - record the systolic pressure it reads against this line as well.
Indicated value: 109 mmHg
